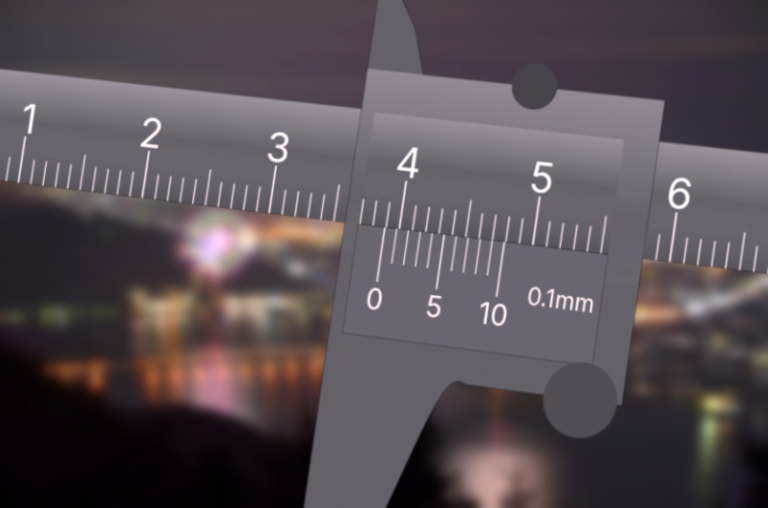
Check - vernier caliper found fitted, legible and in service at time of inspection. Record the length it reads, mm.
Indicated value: 38.9 mm
